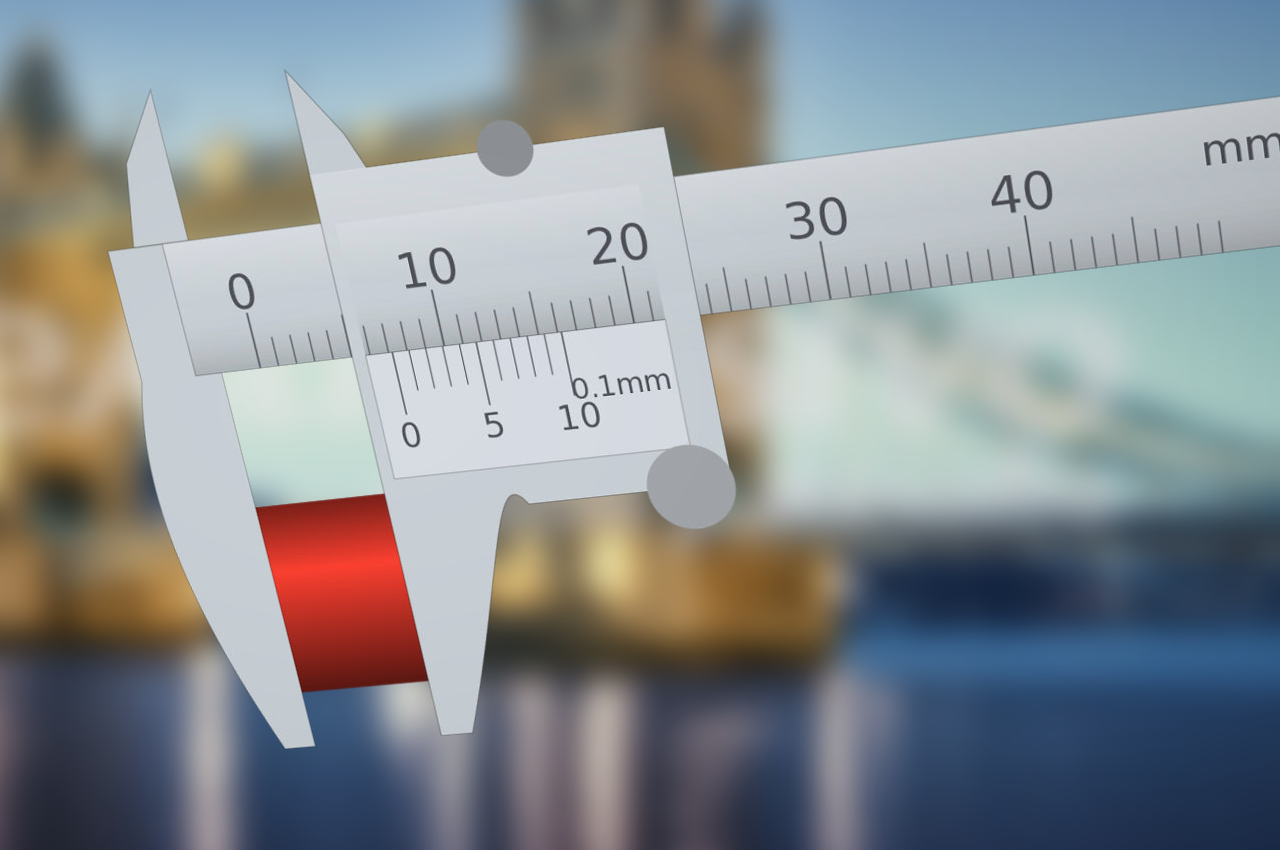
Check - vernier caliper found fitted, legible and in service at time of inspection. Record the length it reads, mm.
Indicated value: 7.2 mm
